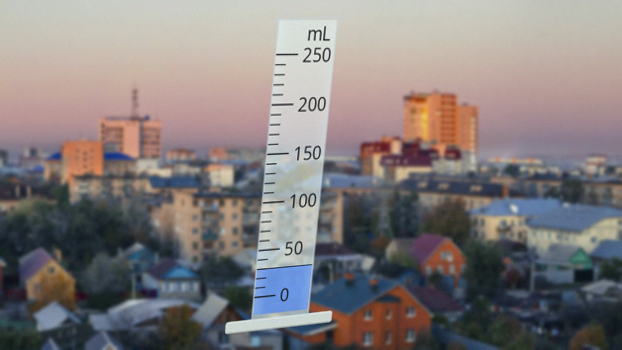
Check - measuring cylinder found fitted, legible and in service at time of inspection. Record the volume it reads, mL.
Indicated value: 30 mL
